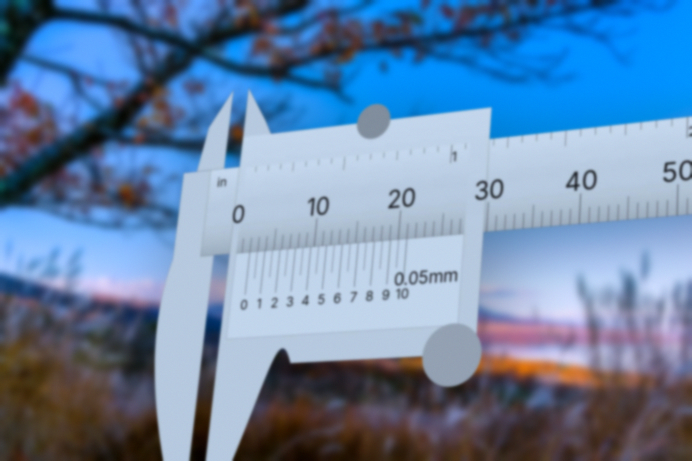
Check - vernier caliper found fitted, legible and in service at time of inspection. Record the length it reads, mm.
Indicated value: 2.0 mm
